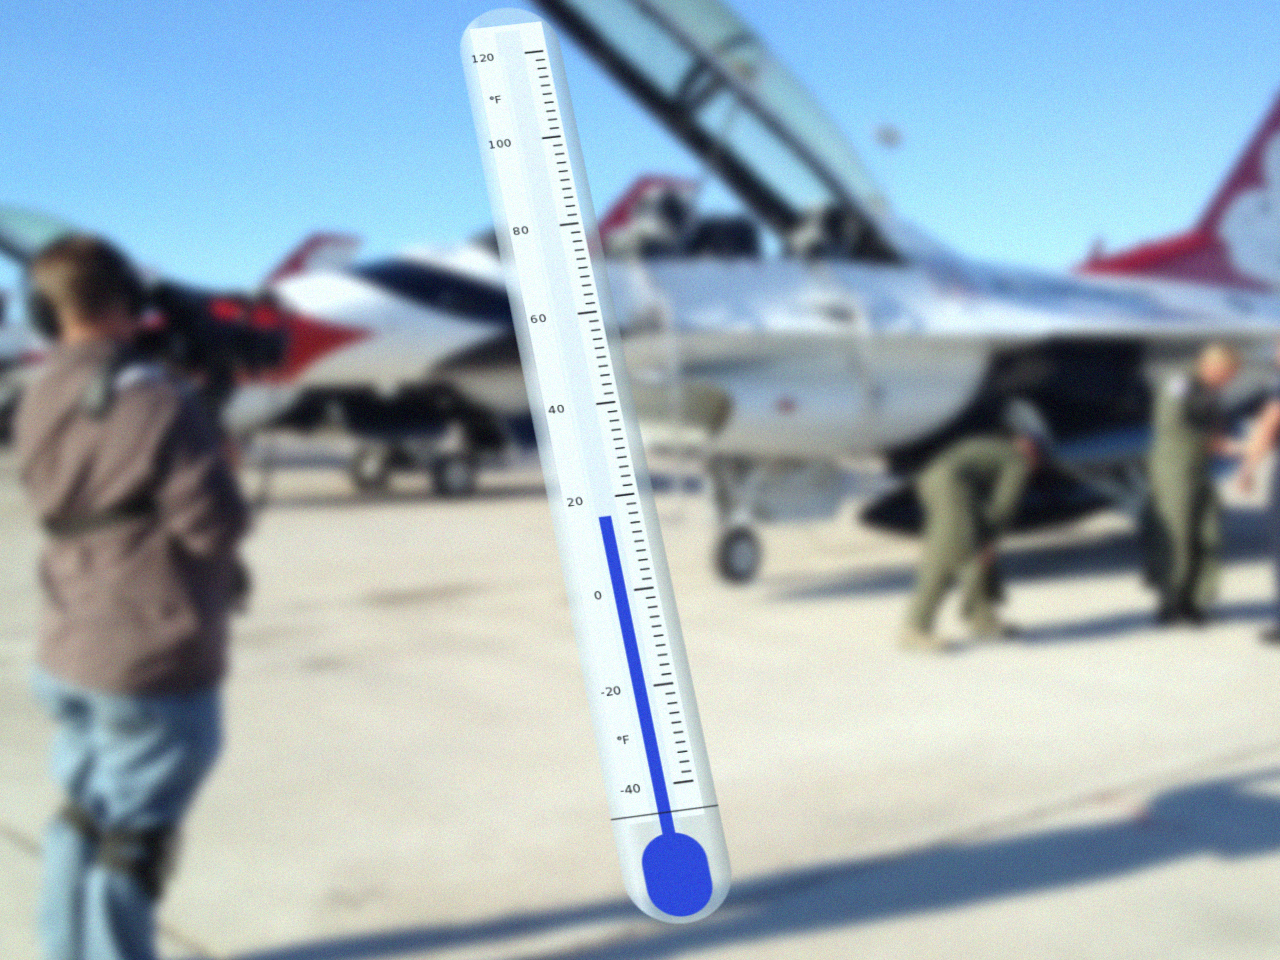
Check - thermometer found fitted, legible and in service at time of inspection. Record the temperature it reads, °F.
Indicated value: 16 °F
